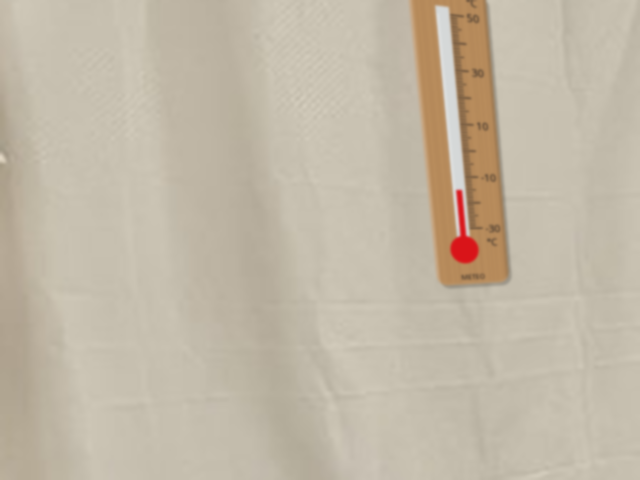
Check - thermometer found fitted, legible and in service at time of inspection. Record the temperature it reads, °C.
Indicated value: -15 °C
